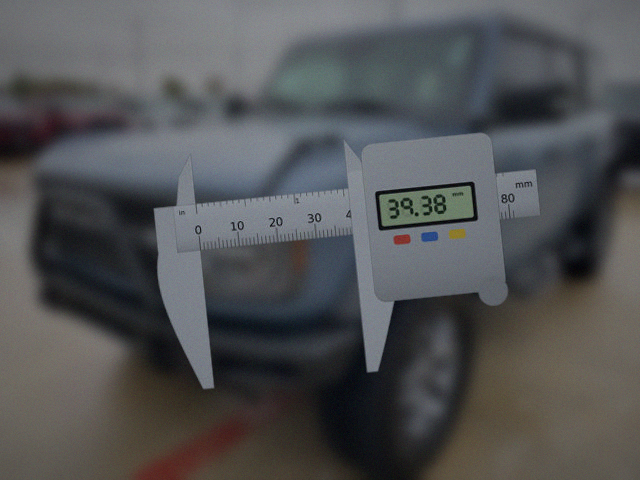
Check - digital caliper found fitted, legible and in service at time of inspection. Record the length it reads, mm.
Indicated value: 39.38 mm
